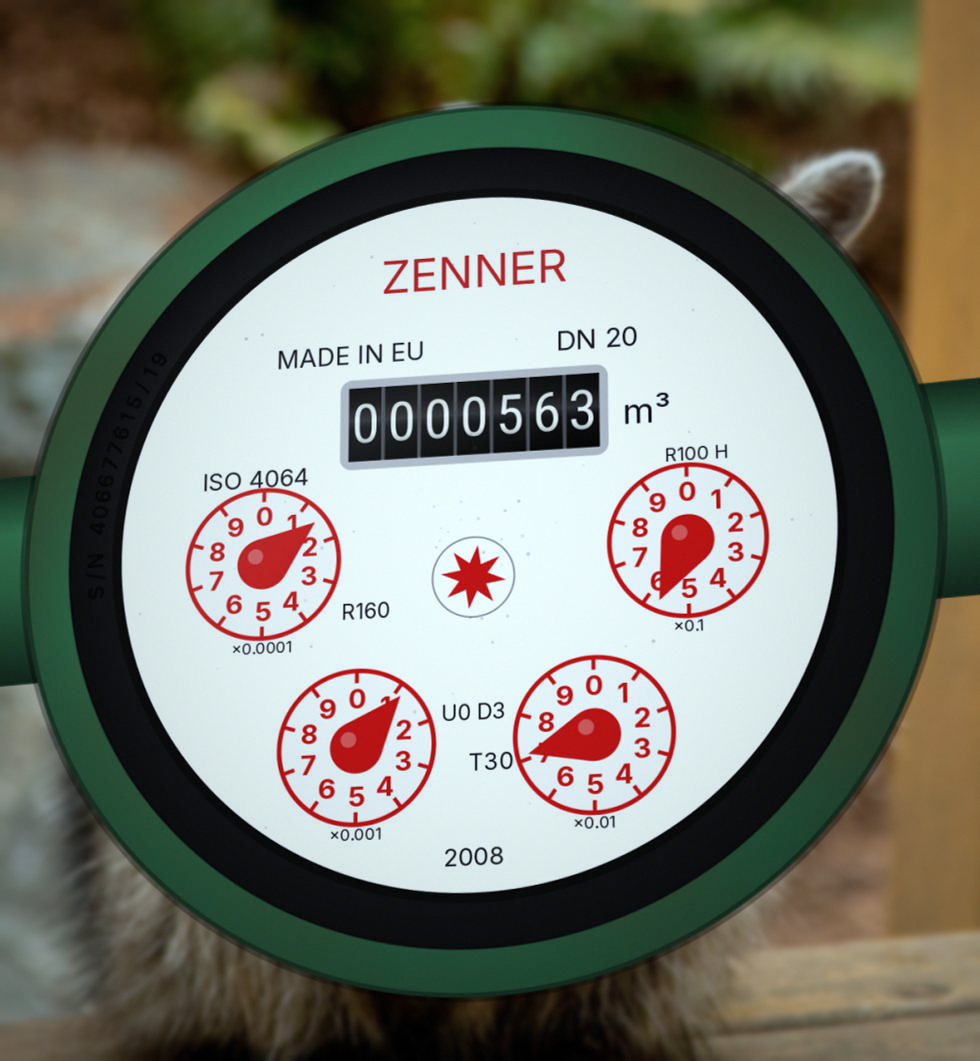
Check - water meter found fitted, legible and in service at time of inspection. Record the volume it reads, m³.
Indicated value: 563.5711 m³
